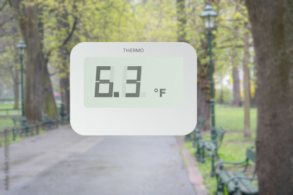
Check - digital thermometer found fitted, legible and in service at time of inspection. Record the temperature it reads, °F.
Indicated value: 6.3 °F
